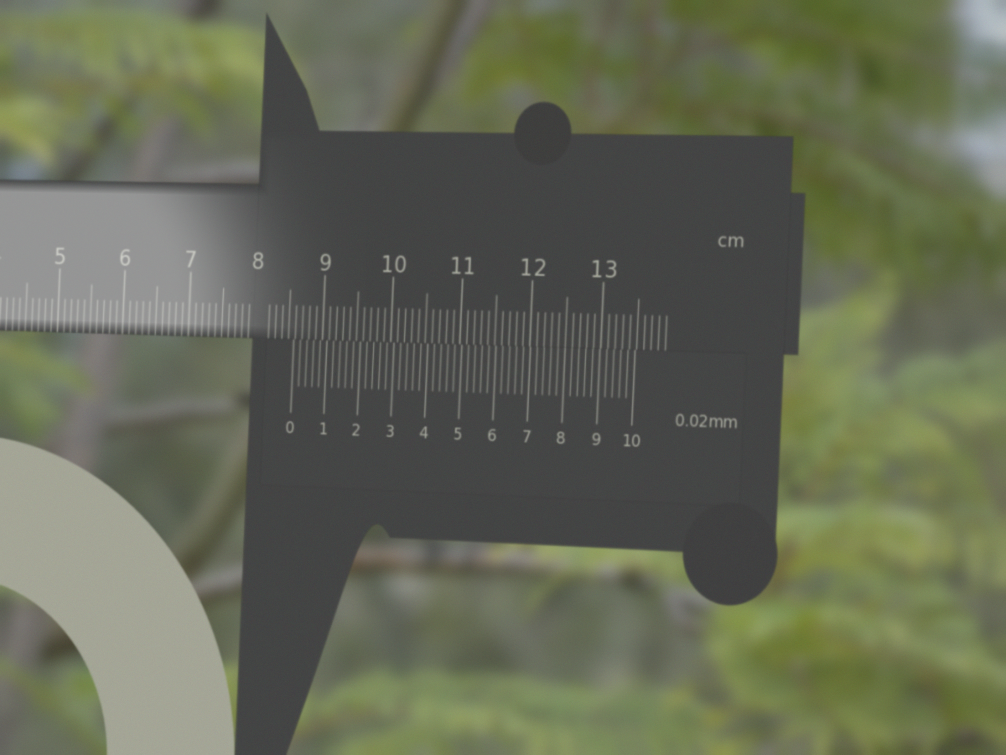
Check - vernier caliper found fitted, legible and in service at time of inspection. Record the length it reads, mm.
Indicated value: 85.8 mm
